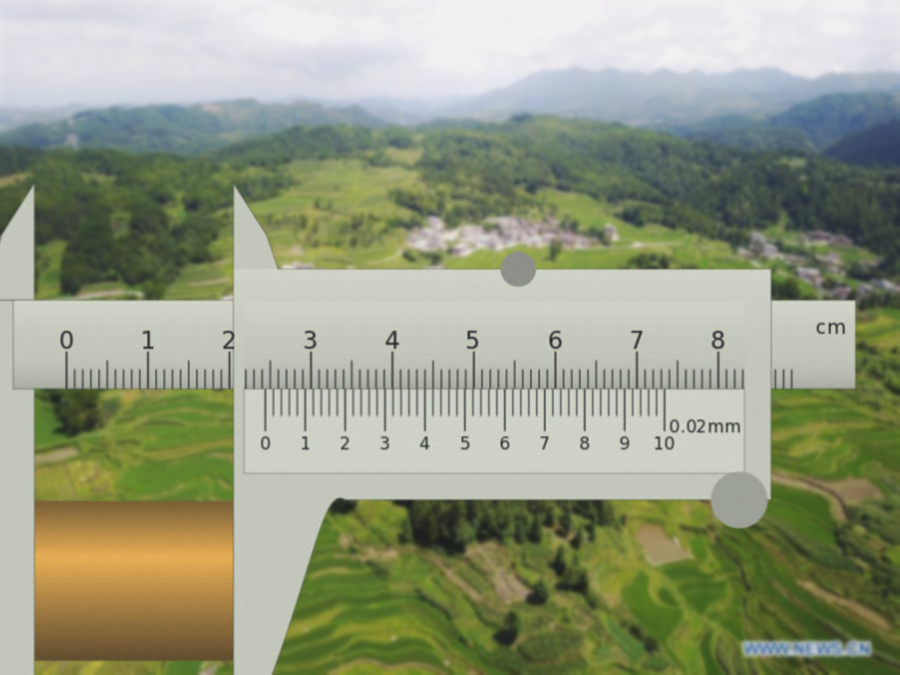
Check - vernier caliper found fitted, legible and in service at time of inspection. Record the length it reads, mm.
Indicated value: 24.4 mm
